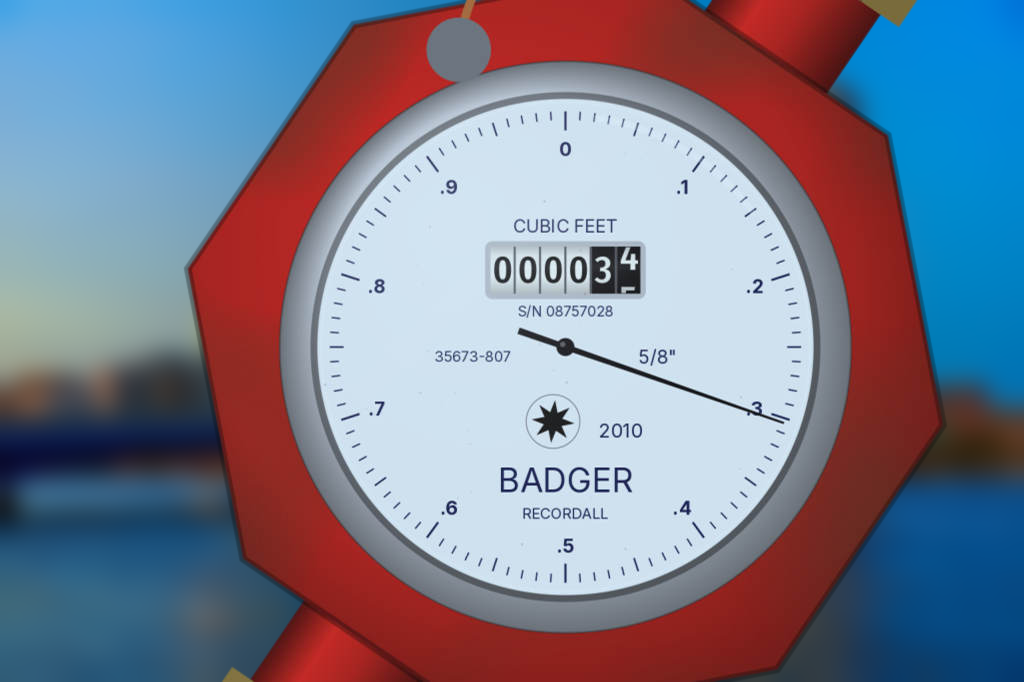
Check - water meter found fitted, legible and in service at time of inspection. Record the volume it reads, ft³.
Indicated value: 34.30 ft³
